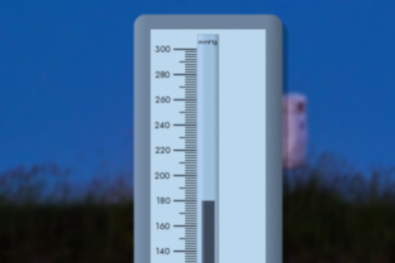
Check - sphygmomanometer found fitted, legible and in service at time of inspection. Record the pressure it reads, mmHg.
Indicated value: 180 mmHg
